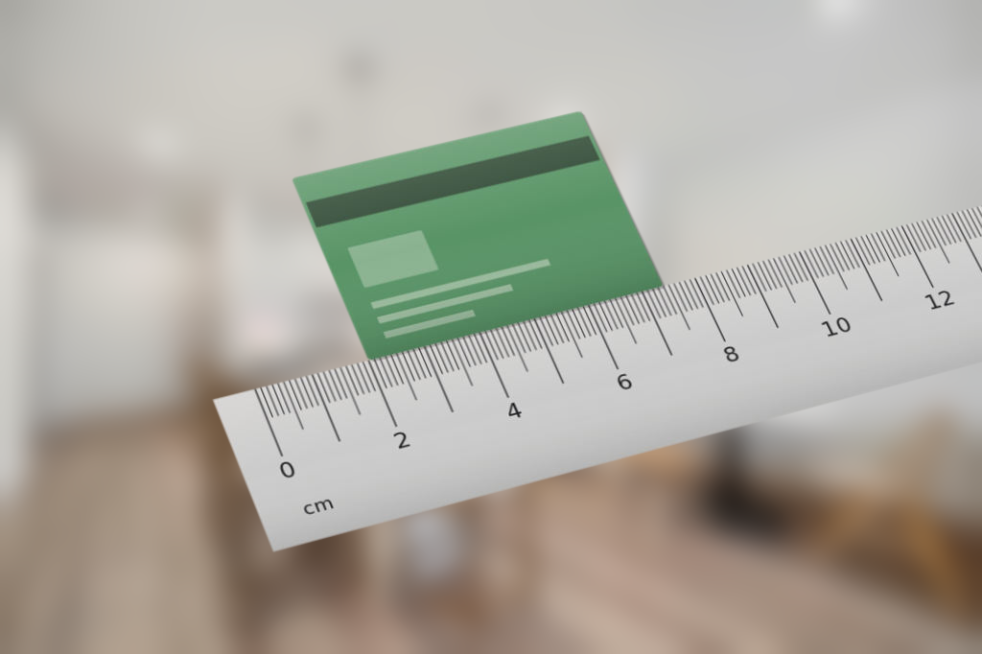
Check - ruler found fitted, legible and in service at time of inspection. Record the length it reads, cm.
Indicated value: 5.4 cm
